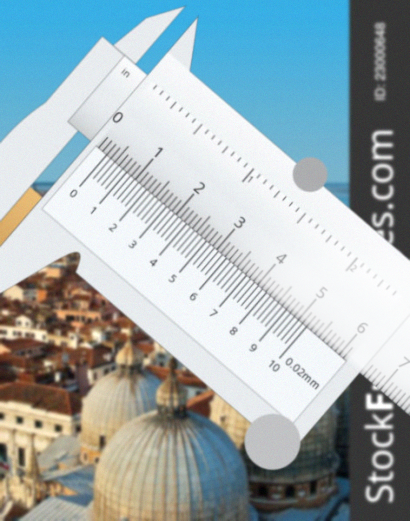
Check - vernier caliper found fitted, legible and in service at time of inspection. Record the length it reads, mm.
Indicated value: 3.0 mm
